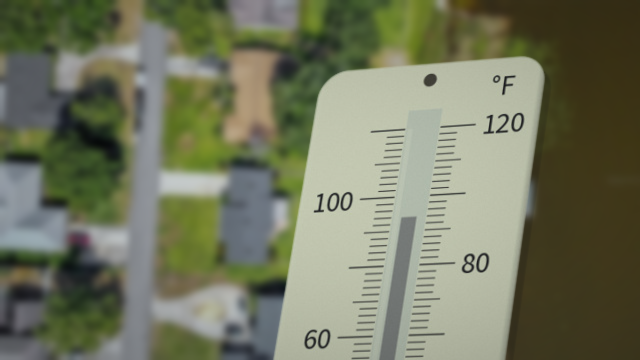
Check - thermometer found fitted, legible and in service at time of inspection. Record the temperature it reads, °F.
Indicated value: 94 °F
